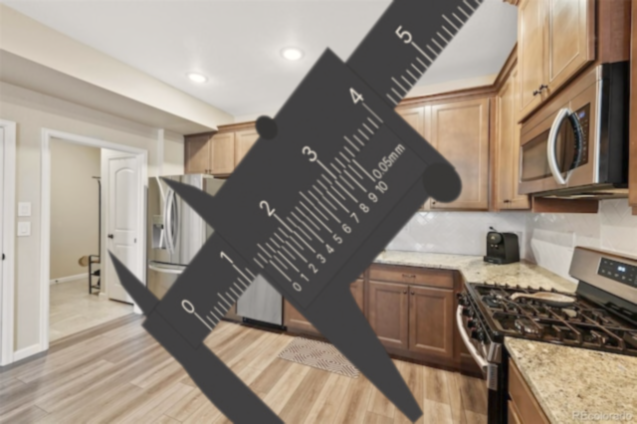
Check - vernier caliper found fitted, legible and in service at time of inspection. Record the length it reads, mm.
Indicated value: 14.5 mm
